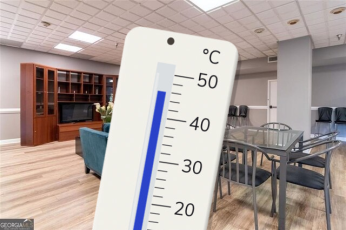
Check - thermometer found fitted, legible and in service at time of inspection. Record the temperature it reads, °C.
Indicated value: 46 °C
